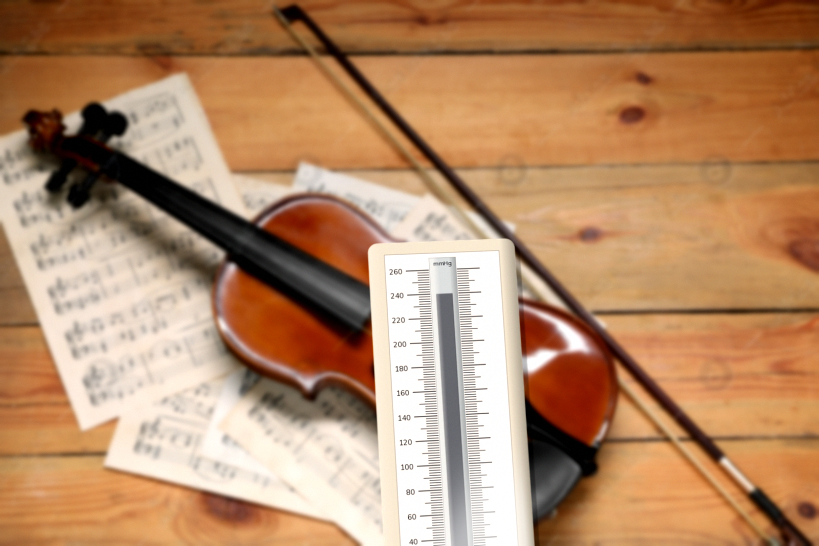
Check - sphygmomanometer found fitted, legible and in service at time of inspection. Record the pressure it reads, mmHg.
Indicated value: 240 mmHg
